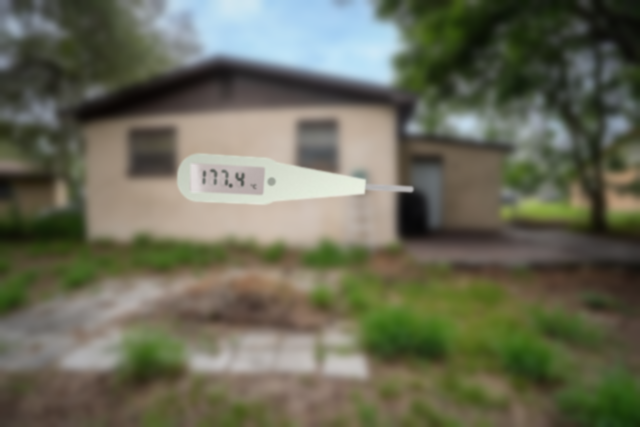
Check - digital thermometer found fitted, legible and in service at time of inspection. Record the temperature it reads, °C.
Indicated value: 177.4 °C
